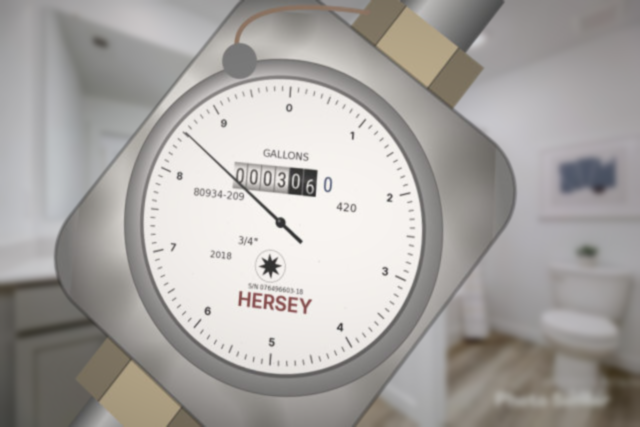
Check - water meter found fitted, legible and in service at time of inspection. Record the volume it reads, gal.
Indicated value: 3058.5 gal
